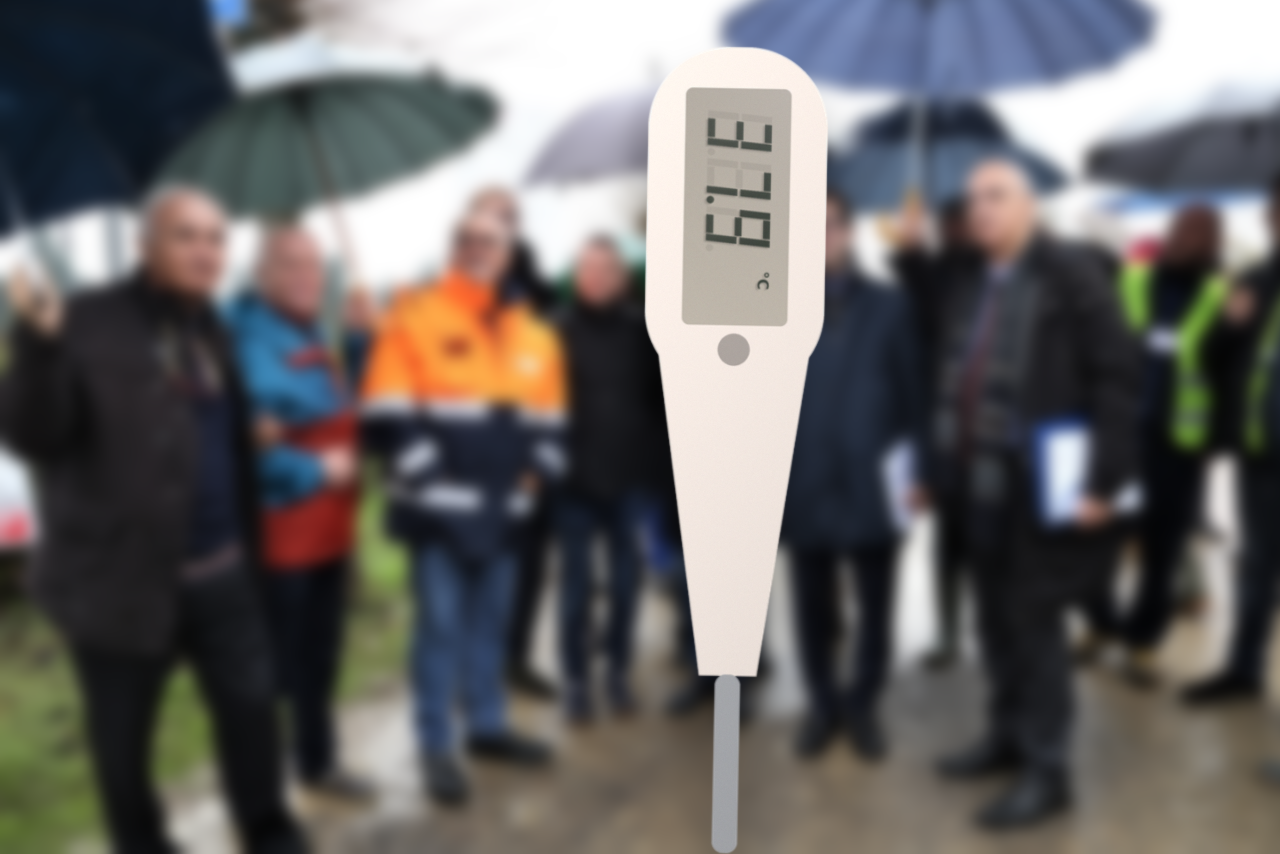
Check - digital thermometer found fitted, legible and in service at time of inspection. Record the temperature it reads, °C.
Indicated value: 37.9 °C
